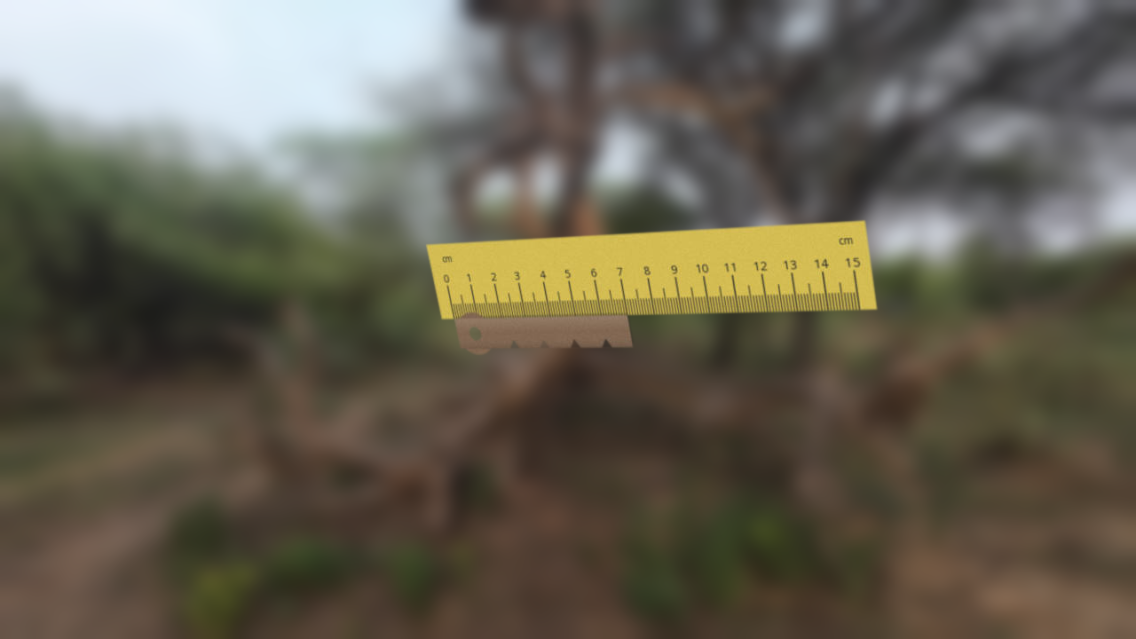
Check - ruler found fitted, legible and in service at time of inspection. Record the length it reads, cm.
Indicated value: 7 cm
